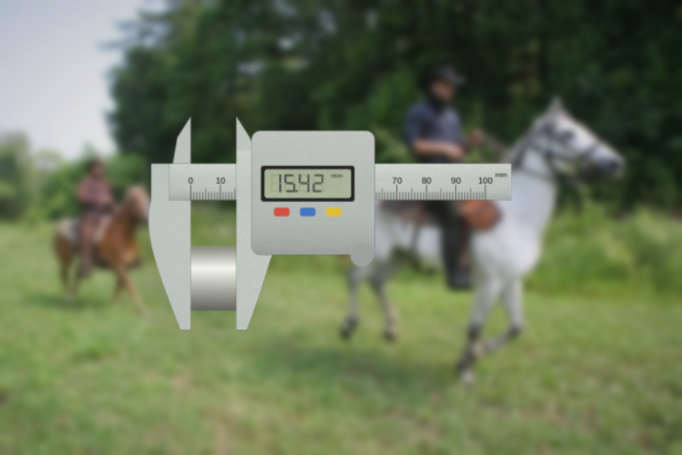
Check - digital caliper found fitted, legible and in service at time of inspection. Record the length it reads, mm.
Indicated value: 15.42 mm
